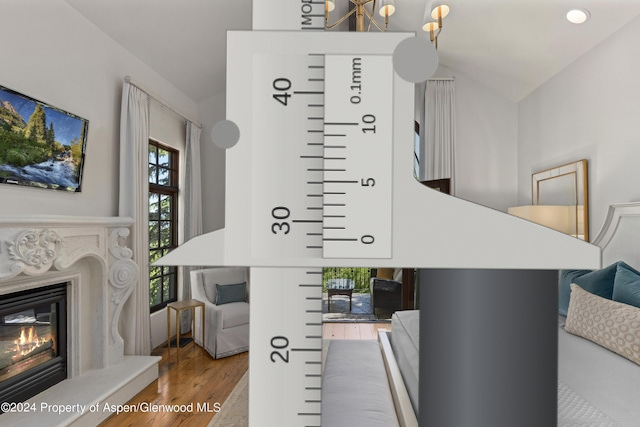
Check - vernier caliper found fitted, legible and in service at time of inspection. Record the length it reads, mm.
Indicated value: 28.6 mm
